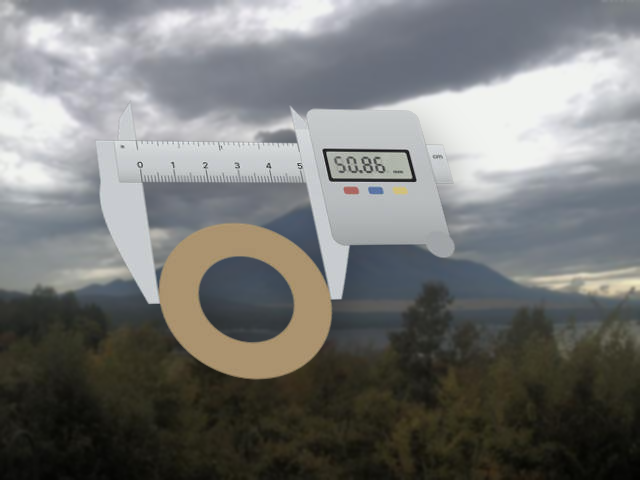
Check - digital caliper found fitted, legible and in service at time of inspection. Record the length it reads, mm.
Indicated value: 50.86 mm
